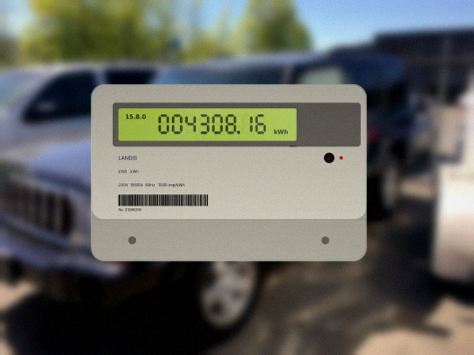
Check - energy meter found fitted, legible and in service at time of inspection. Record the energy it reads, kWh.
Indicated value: 4308.16 kWh
